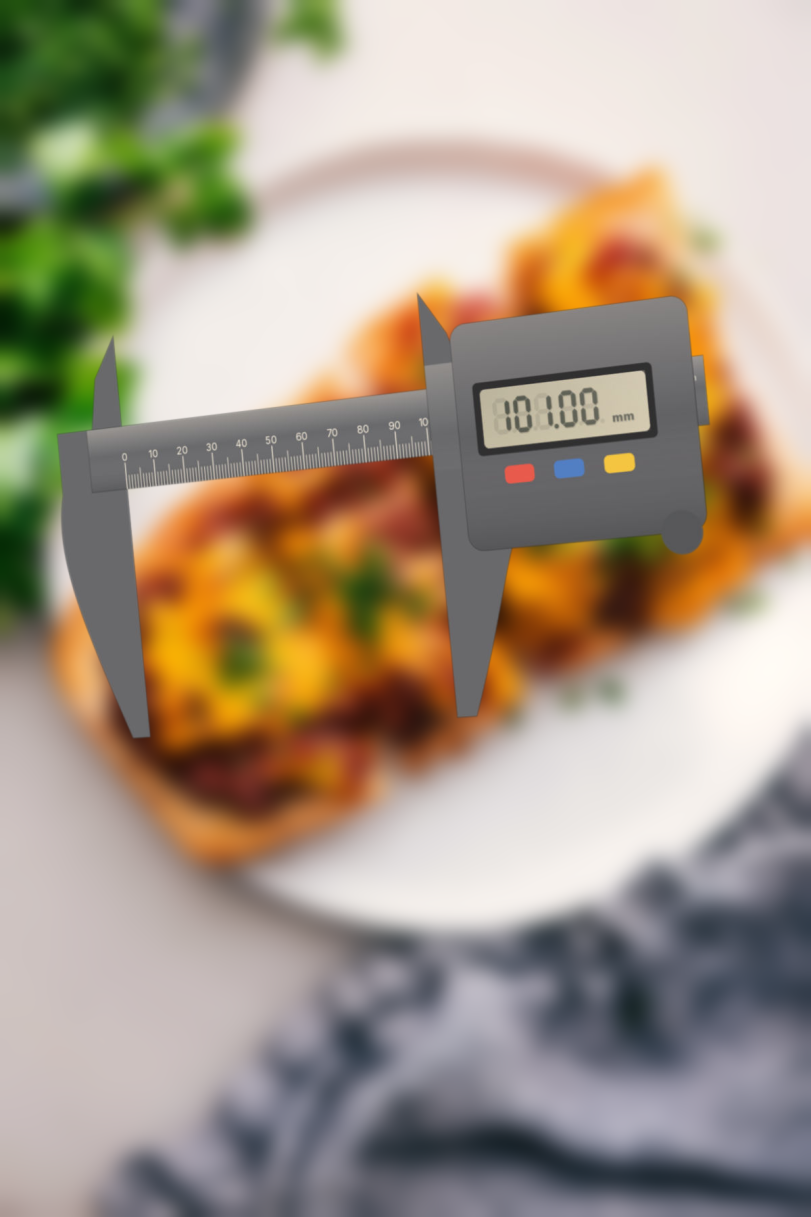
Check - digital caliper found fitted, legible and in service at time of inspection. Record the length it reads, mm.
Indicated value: 101.00 mm
